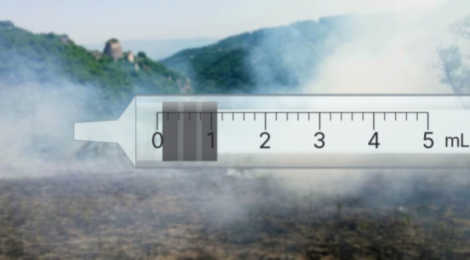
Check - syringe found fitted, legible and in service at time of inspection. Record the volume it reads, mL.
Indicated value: 0.1 mL
